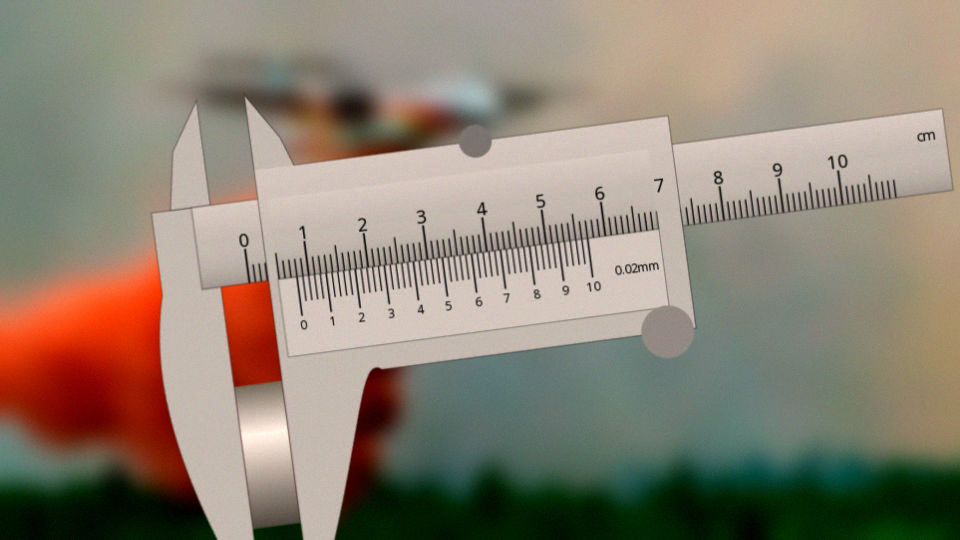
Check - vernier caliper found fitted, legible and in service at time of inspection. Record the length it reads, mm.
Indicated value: 8.0 mm
